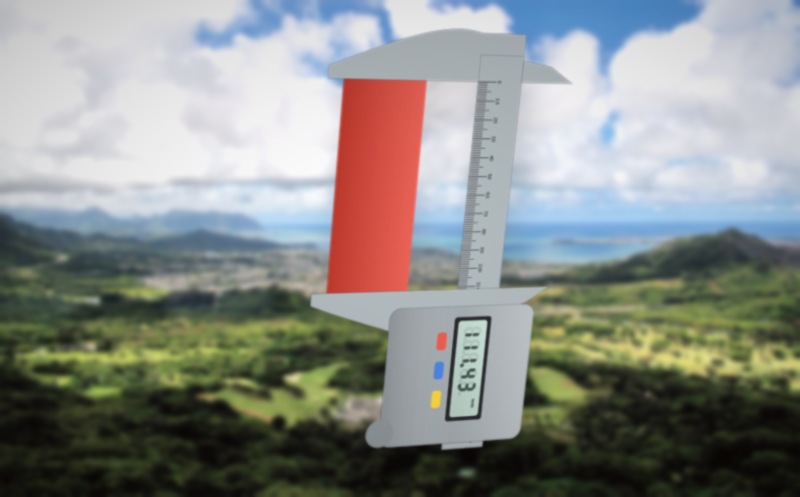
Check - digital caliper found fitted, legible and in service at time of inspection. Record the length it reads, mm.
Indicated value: 111.43 mm
